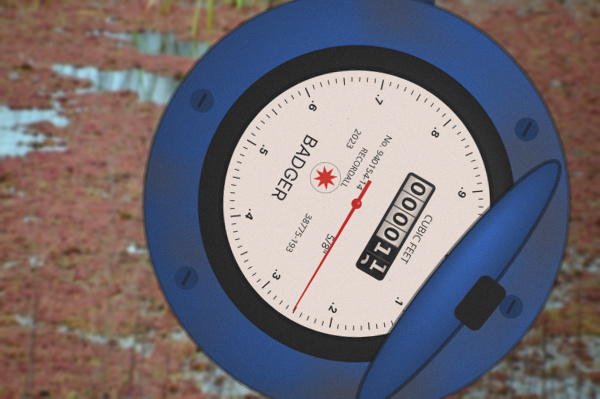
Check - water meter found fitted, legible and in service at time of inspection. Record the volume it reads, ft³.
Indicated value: 11.25 ft³
